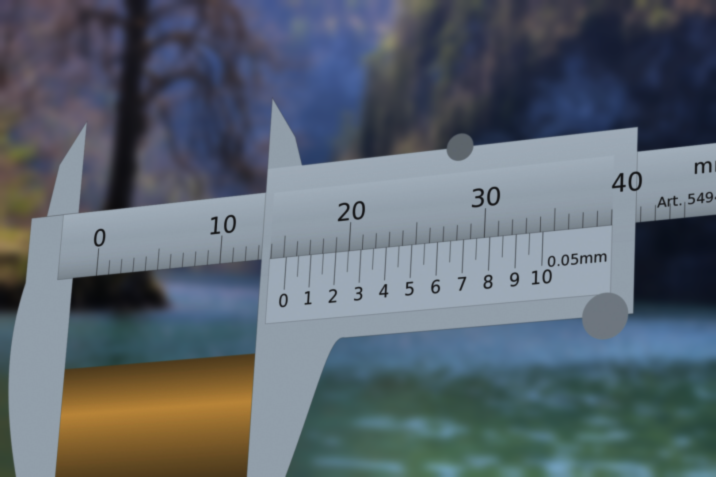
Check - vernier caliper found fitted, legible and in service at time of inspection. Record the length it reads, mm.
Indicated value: 15.2 mm
